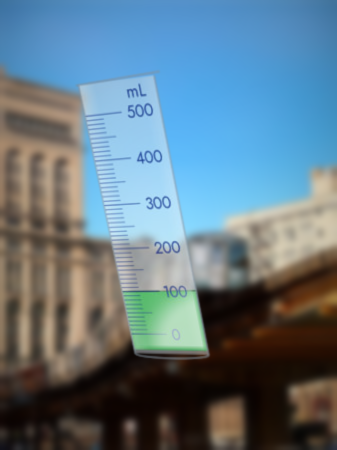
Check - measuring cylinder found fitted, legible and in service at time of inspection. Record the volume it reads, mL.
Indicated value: 100 mL
